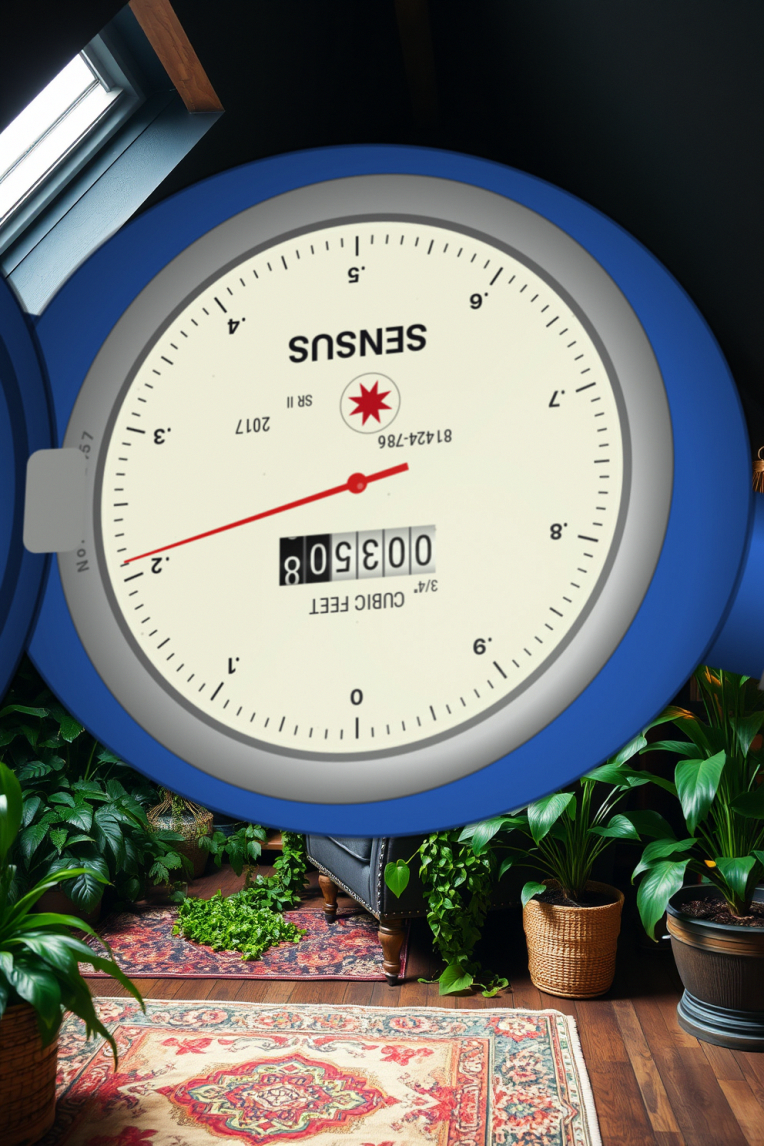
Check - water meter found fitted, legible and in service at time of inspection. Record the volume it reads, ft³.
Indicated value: 3508.21 ft³
